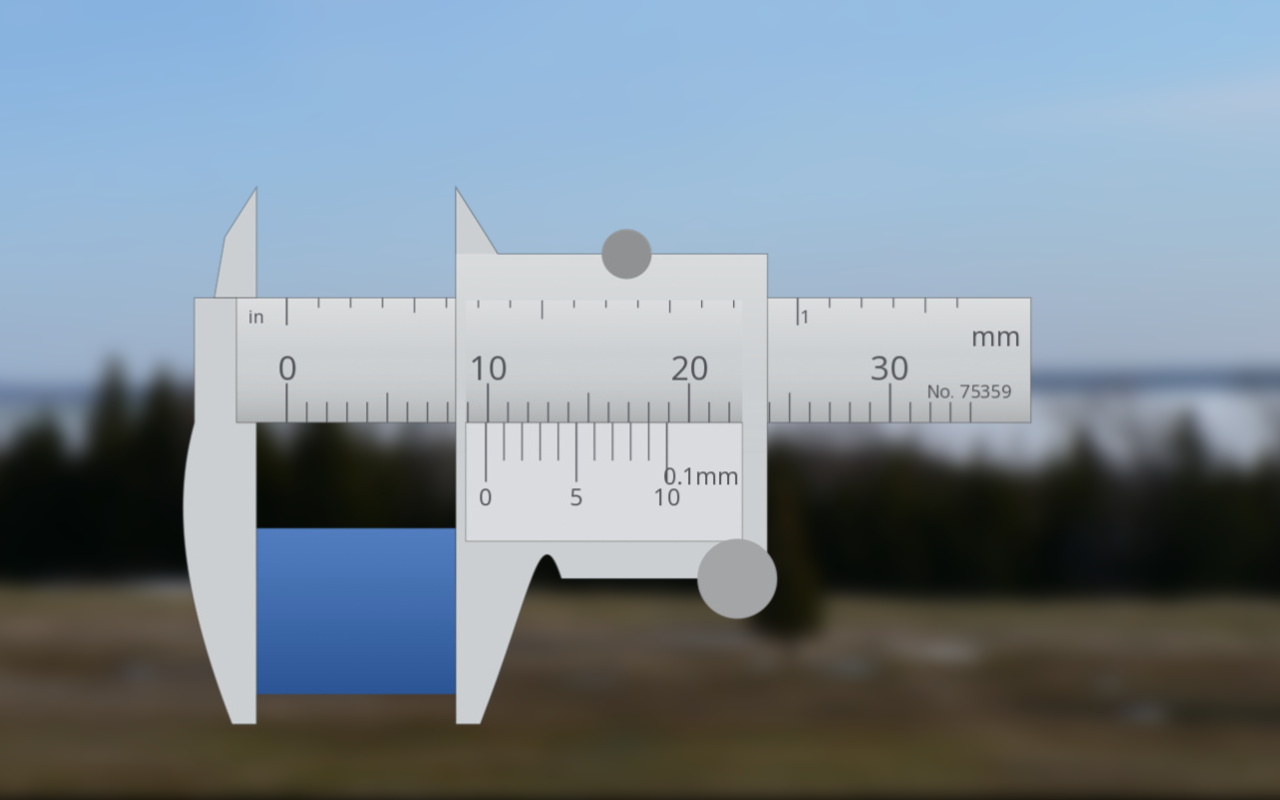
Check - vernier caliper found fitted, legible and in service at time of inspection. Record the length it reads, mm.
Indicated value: 9.9 mm
